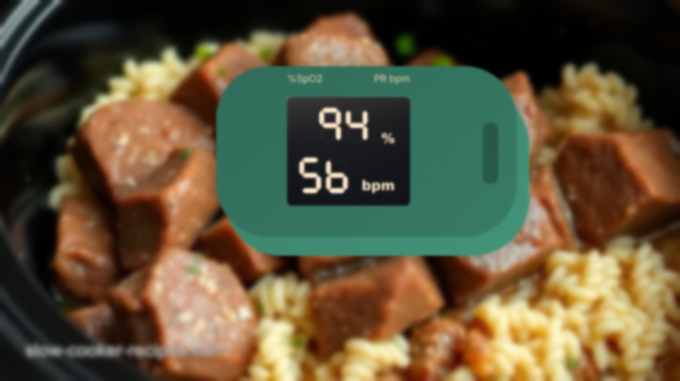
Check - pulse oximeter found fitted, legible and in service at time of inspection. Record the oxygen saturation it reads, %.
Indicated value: 94 %
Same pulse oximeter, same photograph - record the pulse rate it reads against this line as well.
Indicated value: 56 bpm
